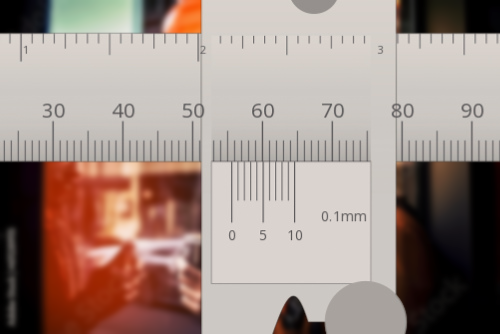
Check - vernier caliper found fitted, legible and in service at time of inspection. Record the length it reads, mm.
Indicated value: 55.6 mm
